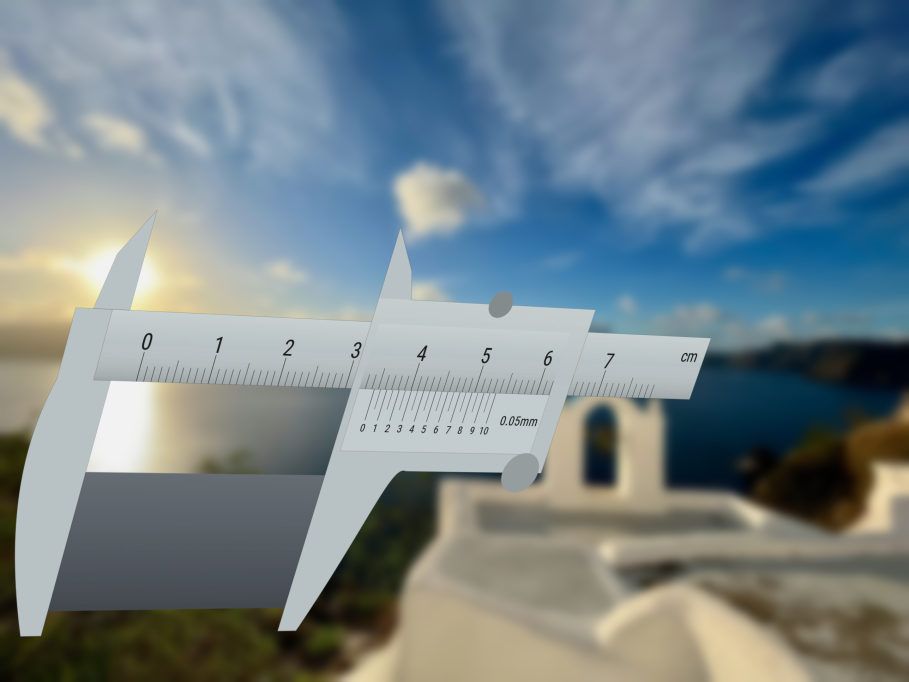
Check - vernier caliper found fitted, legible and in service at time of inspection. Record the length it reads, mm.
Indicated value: 34.4 mm
